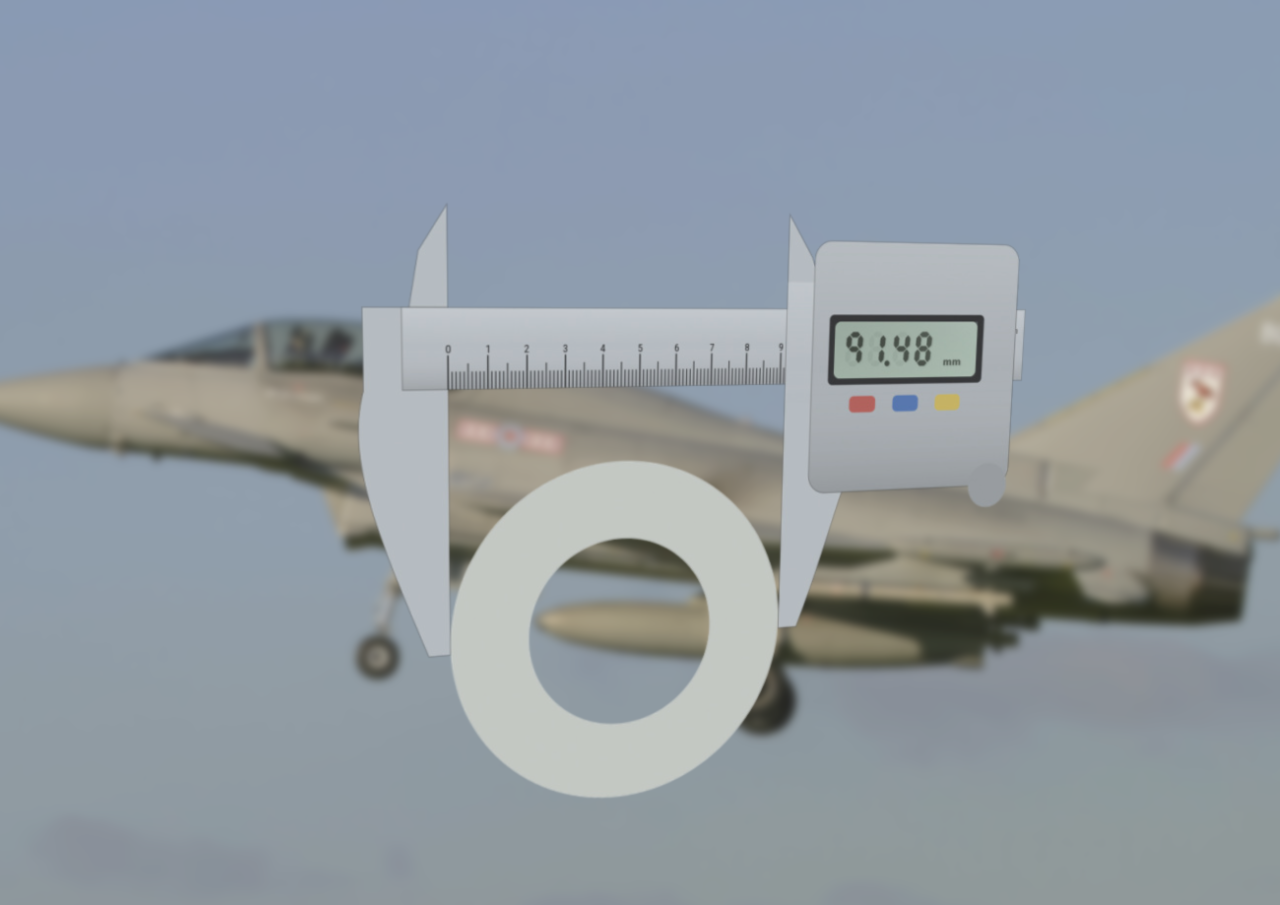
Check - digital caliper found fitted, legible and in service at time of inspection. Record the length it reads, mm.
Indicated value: 91.48 mm
